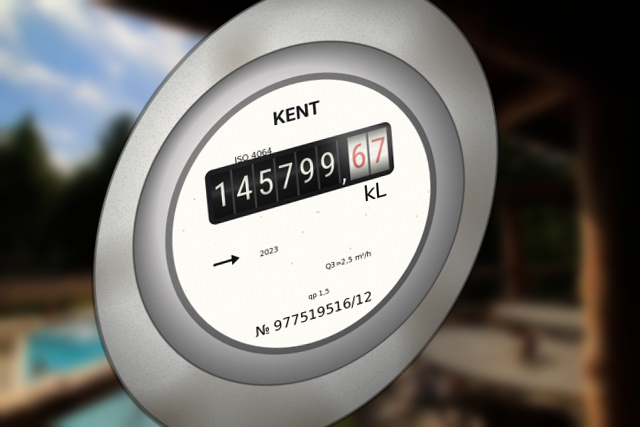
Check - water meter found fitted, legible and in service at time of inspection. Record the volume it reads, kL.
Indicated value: 145799.67 kL
